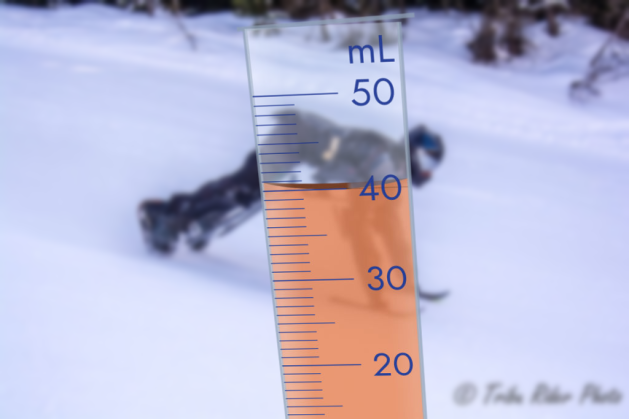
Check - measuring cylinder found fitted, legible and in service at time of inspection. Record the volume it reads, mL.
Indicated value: 40 mL
